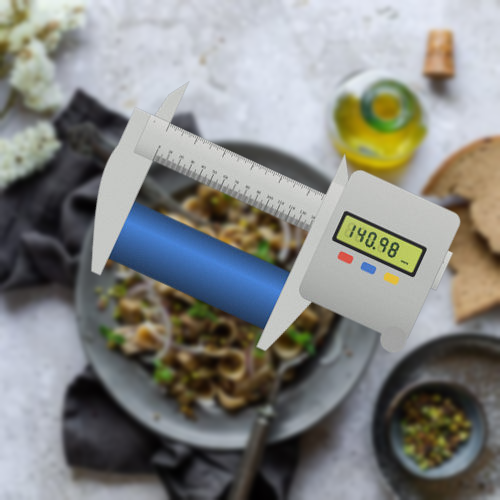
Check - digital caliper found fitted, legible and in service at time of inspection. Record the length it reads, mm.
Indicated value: 140.98 mm
